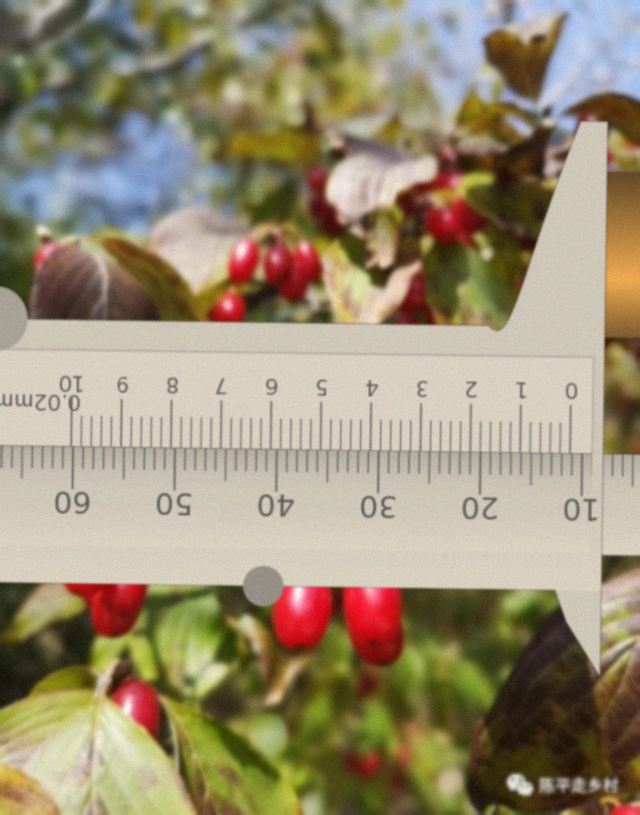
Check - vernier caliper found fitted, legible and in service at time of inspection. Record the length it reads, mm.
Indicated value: 11.2 mm
